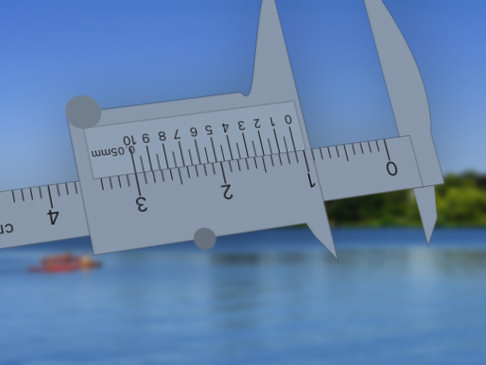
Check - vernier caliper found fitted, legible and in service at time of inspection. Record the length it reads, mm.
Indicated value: 11.0 mm
